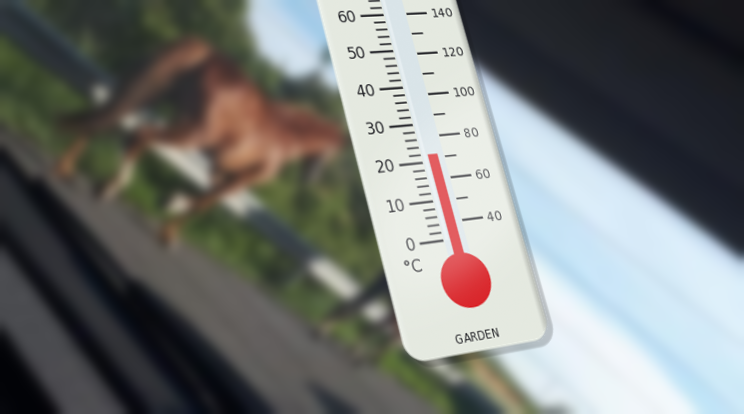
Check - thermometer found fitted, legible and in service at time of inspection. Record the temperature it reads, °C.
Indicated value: 22 °C
